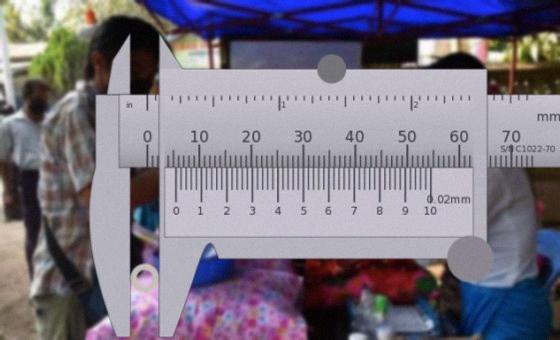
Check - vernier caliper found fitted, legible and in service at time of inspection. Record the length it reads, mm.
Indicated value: 5.5 mm
